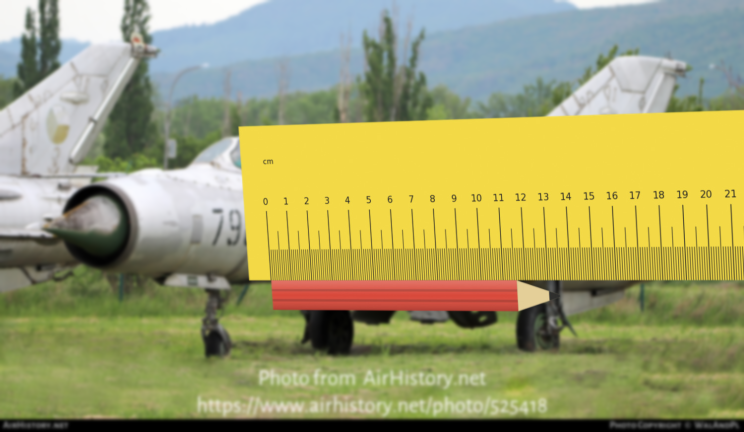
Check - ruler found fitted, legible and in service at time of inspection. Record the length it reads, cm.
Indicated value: 13.5 cm
